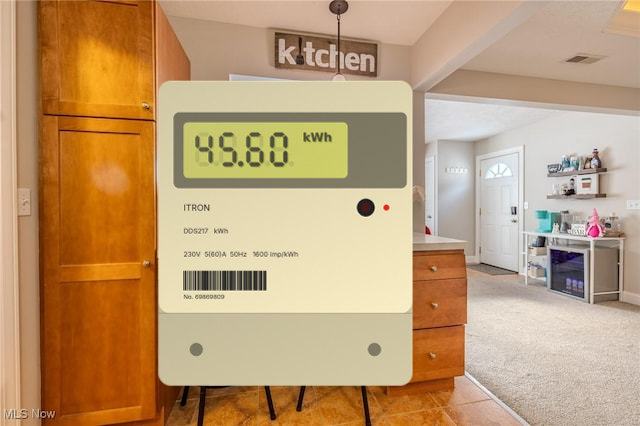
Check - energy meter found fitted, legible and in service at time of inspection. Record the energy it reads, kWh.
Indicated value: 45.60 kWh
